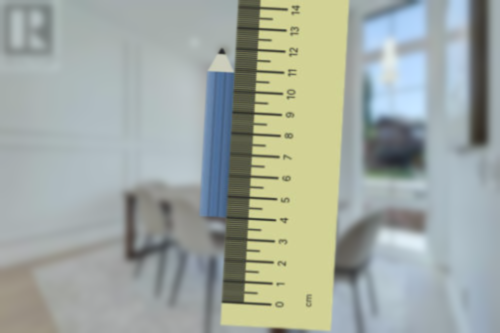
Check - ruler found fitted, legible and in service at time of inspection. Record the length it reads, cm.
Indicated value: 8 cm
